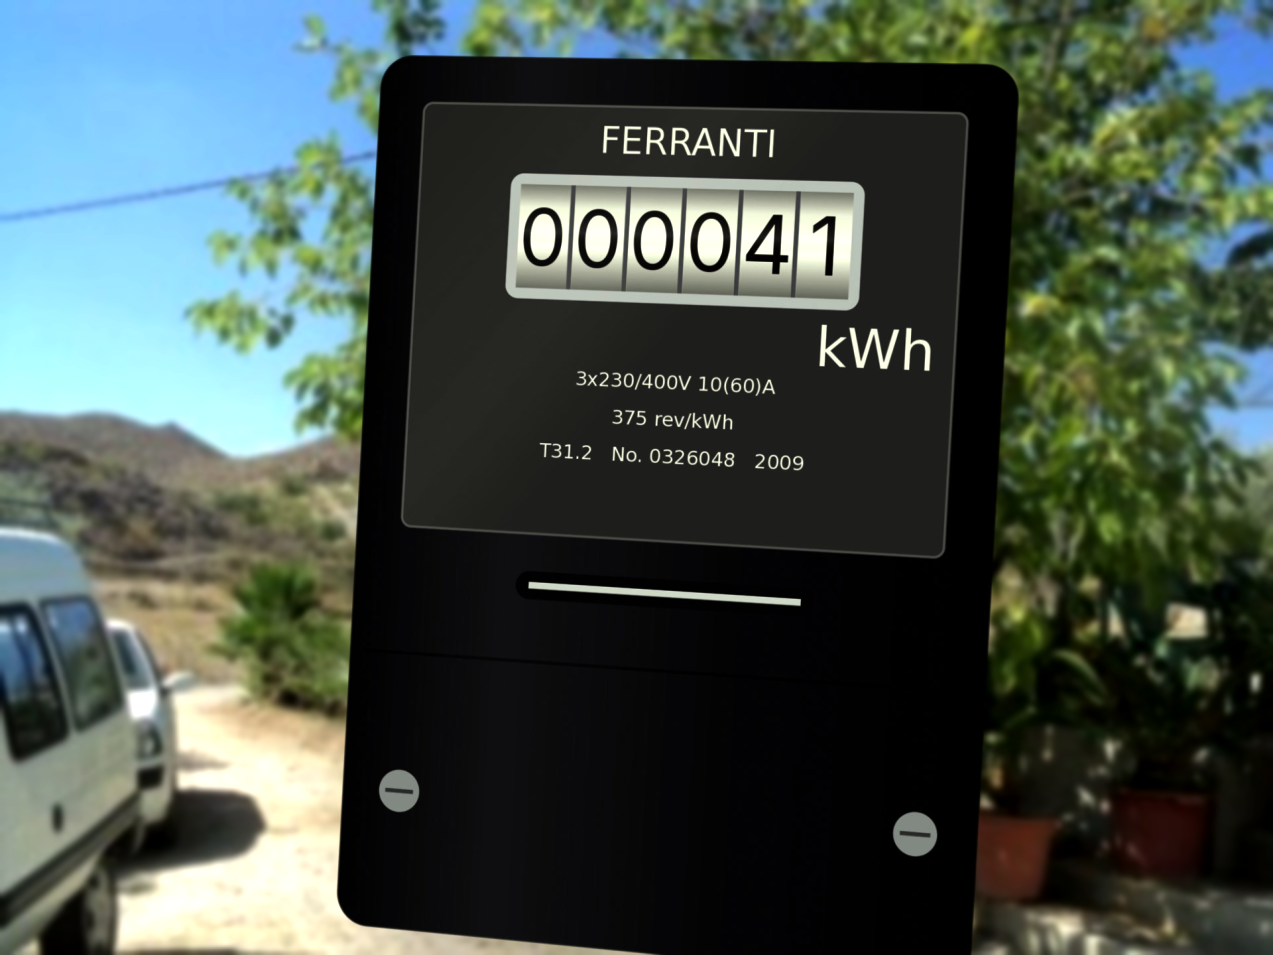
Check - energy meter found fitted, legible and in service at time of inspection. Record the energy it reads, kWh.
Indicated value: 41 kWh
